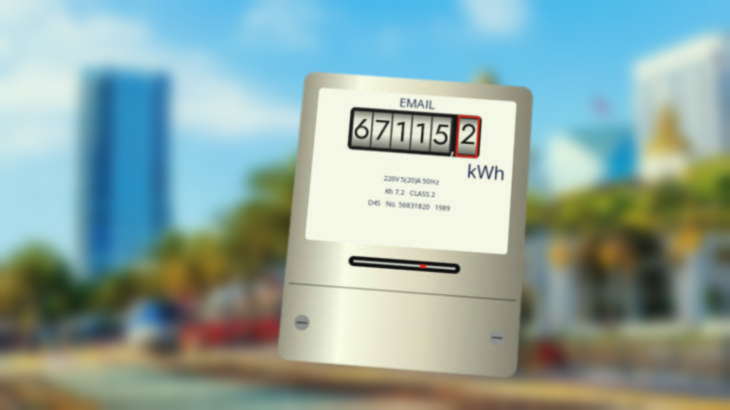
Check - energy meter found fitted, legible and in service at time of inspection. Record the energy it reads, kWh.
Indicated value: 67115.2 kWh
